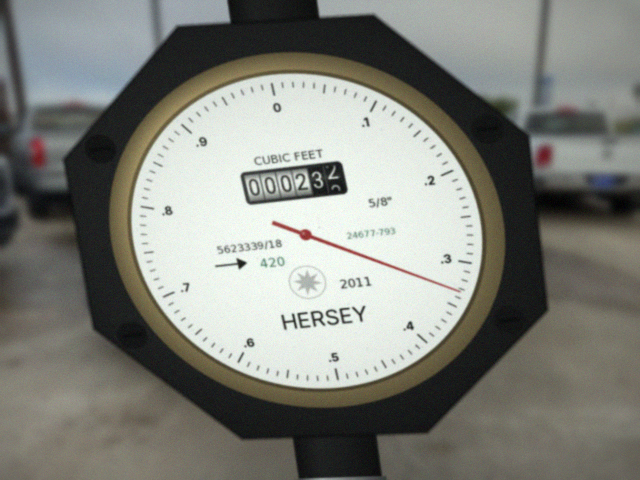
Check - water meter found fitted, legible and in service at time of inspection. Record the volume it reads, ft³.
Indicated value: 232.33 ft³
